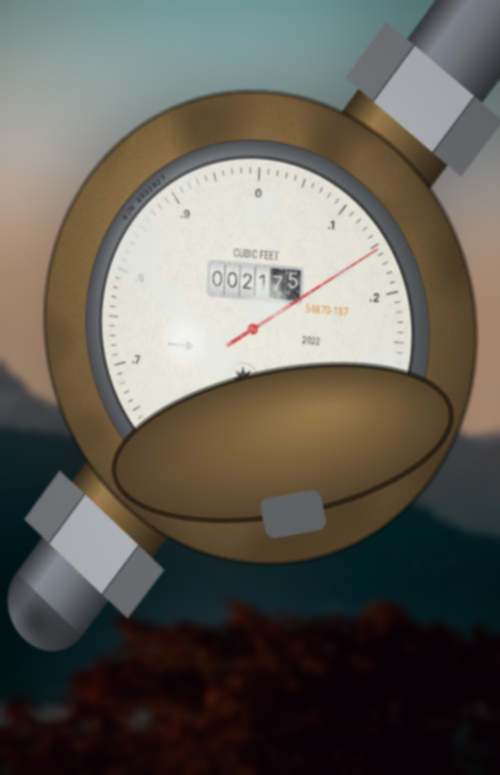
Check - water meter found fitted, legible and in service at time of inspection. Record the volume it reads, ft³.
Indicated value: 2175.15 ft³
